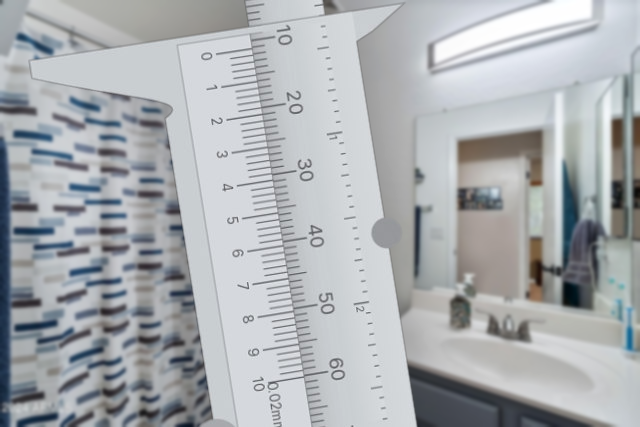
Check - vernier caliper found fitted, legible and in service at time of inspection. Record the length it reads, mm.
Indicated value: 11.2 mm
